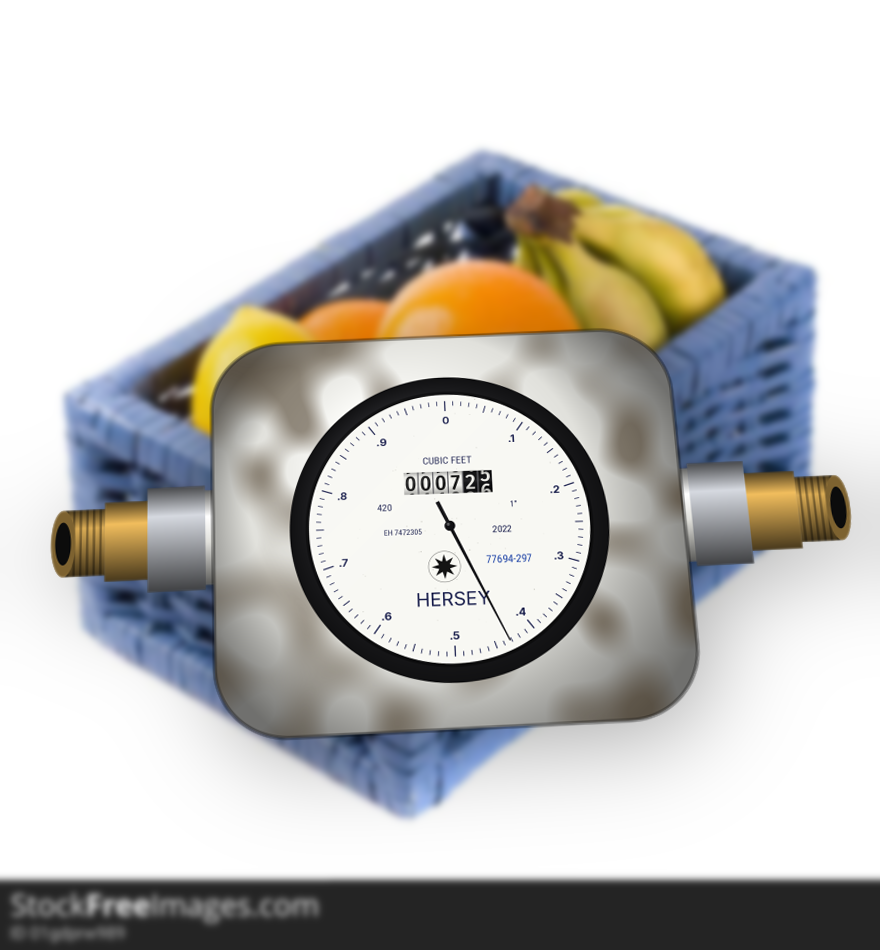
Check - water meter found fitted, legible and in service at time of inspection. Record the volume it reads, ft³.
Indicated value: 725.43 ft³
